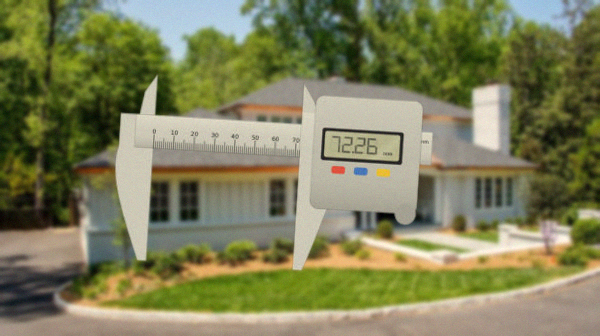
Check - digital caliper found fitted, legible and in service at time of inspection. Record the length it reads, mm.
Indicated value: 72.26 mm
